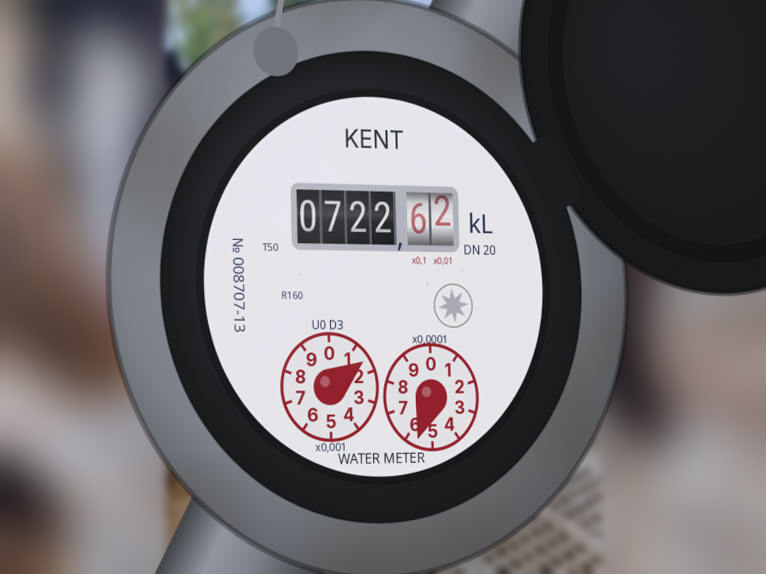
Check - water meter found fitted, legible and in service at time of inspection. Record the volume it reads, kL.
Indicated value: 722.6215 kL
